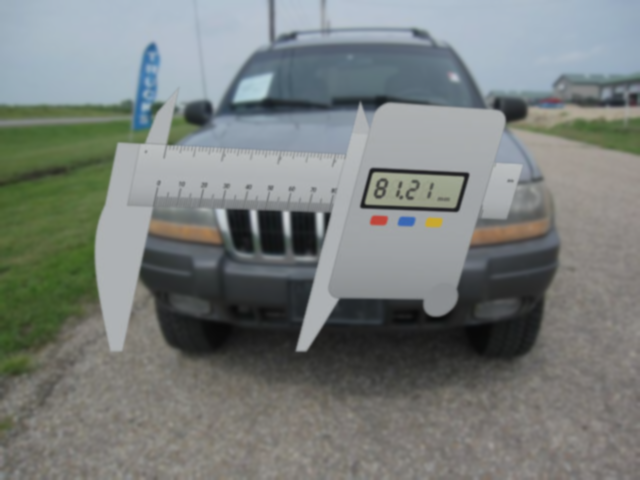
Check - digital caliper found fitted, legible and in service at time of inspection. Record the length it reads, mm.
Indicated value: 81.21 mm
